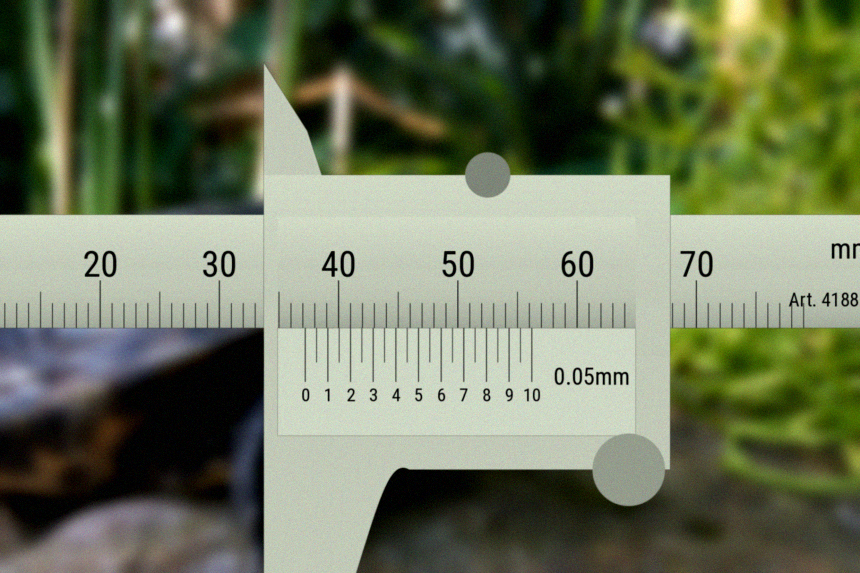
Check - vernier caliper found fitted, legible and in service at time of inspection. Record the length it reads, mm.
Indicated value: 37.2 mm
